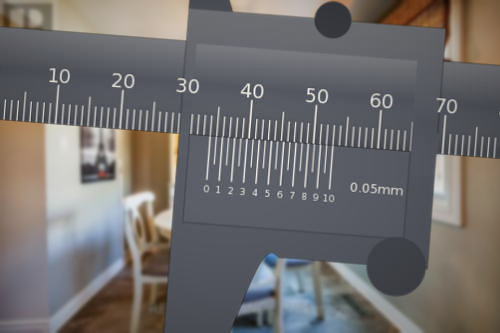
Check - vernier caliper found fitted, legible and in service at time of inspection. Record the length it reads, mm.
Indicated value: 34.0 mm
